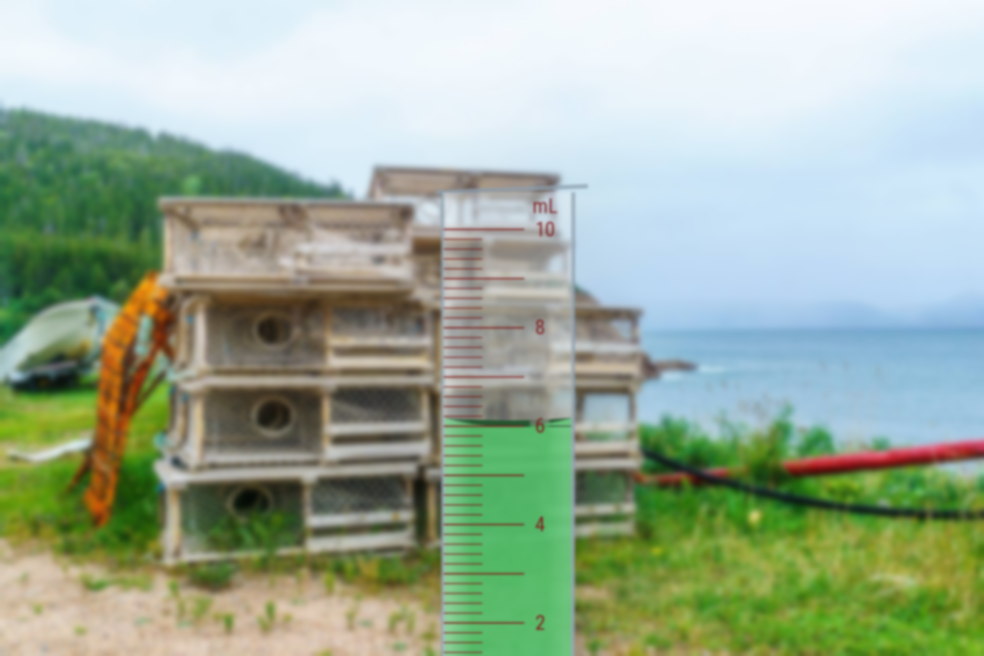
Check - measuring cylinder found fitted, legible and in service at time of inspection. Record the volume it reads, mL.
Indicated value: 6 mL
